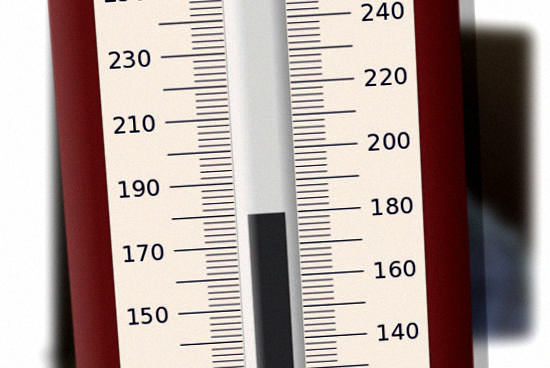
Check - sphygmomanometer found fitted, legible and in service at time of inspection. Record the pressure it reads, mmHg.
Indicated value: 180 mmHg
